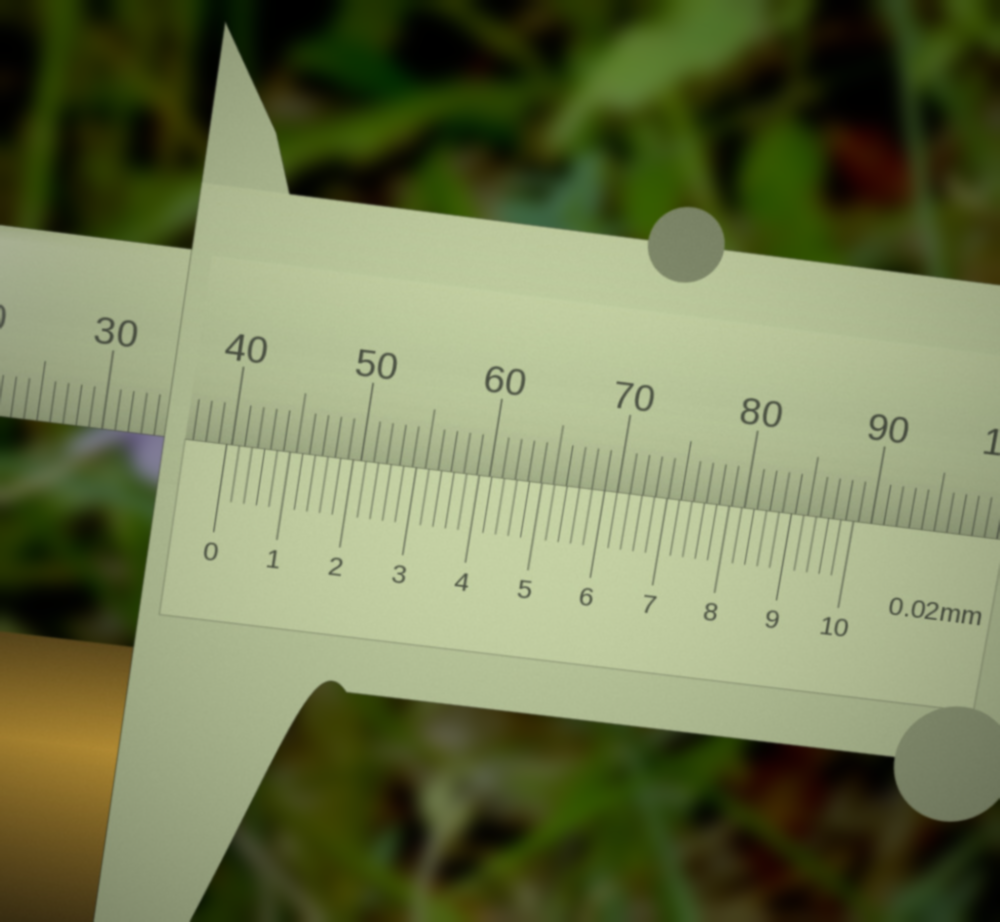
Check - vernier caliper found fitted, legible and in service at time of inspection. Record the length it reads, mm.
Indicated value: 39.6 mm
